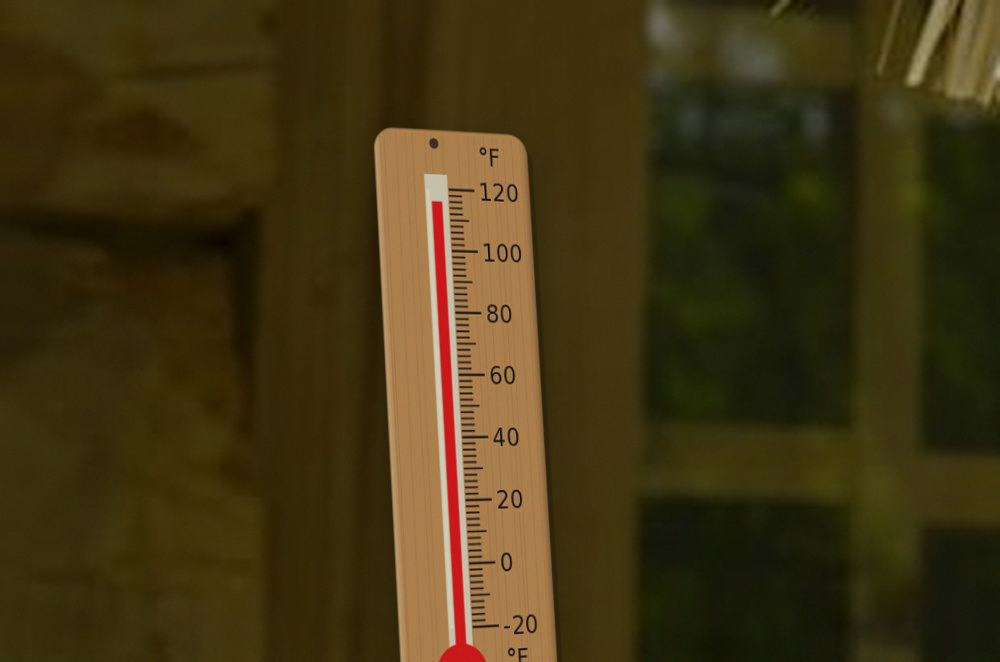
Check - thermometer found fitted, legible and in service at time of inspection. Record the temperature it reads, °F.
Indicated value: 116 °F
